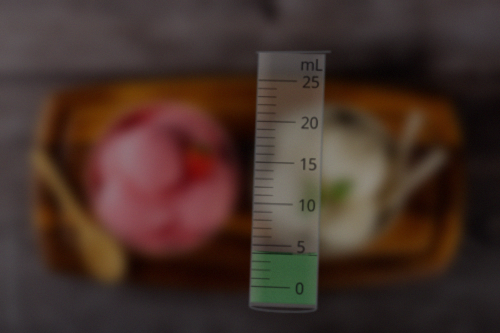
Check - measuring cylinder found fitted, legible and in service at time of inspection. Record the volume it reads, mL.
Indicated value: 4 mL
